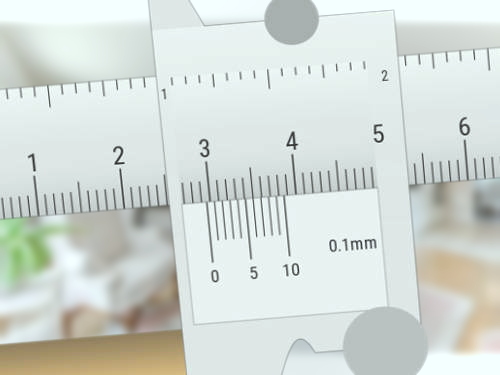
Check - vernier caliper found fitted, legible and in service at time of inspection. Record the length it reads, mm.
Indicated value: 29.6 mm
